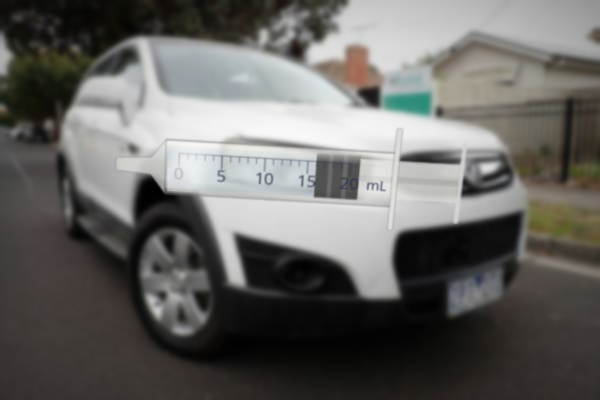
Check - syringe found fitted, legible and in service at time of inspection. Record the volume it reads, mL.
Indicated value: 16 mL
